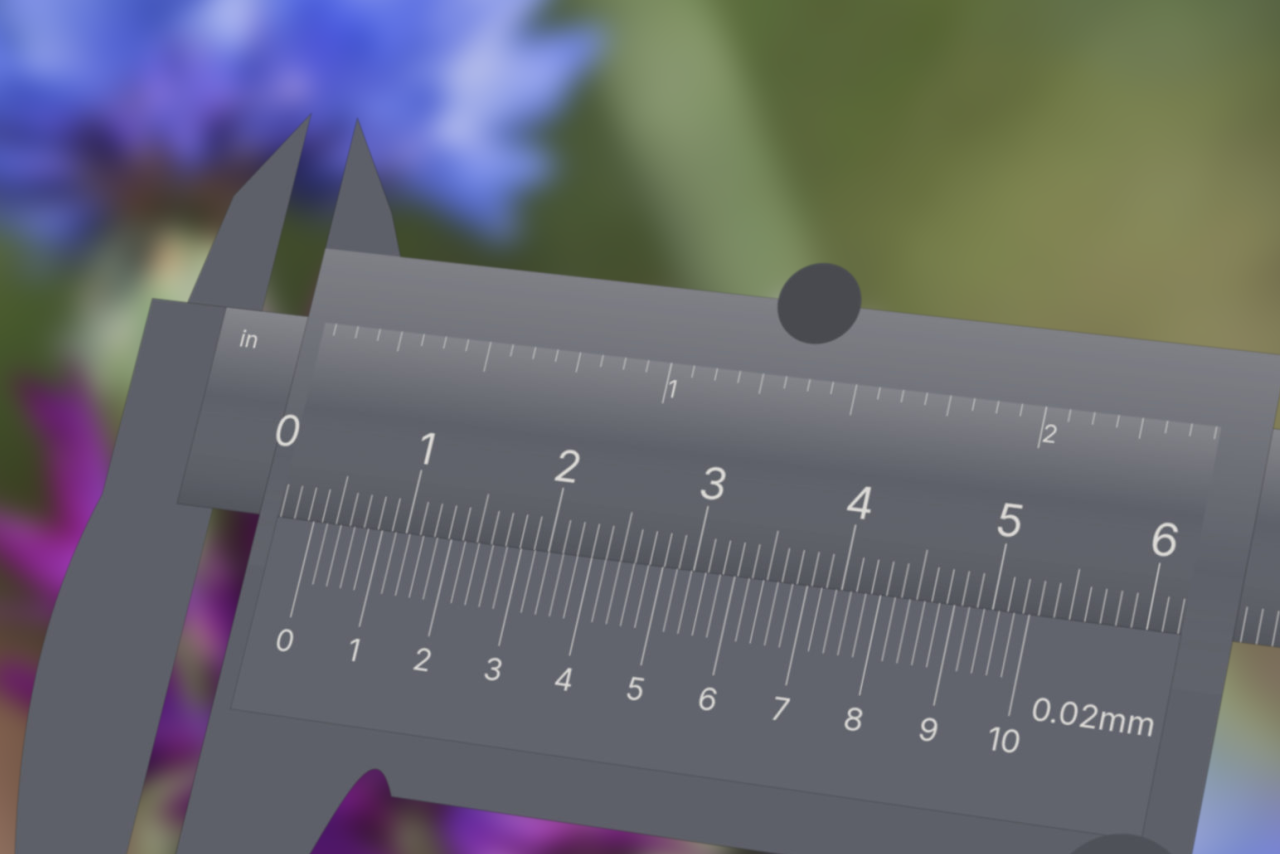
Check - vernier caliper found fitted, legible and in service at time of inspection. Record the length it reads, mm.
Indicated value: 3.4 mm
